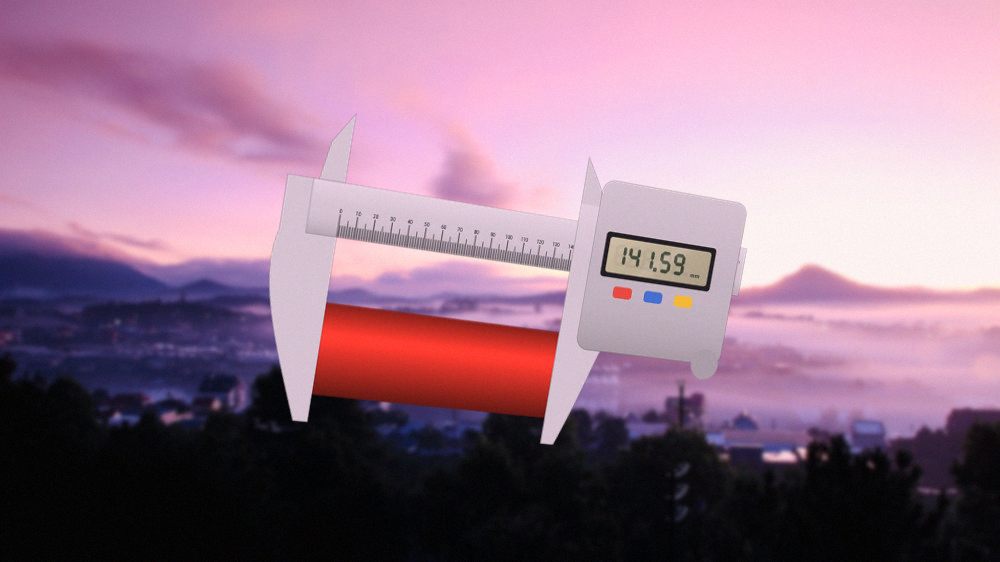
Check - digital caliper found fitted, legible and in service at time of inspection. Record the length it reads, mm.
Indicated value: 141.59 mm
